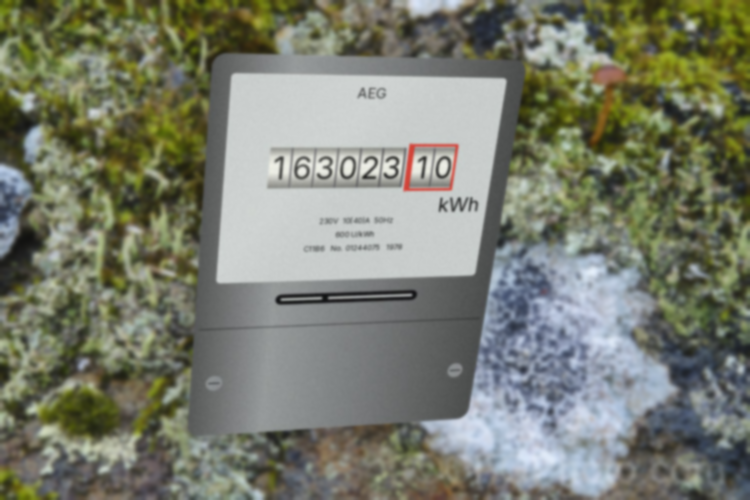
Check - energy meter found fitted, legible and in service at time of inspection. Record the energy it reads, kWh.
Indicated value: 163023.10 kWh
